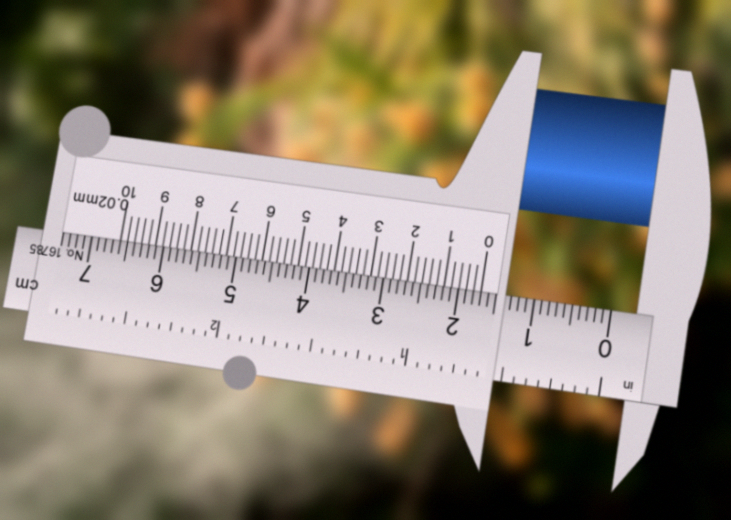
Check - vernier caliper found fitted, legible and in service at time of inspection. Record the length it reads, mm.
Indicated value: 17.0 mm
